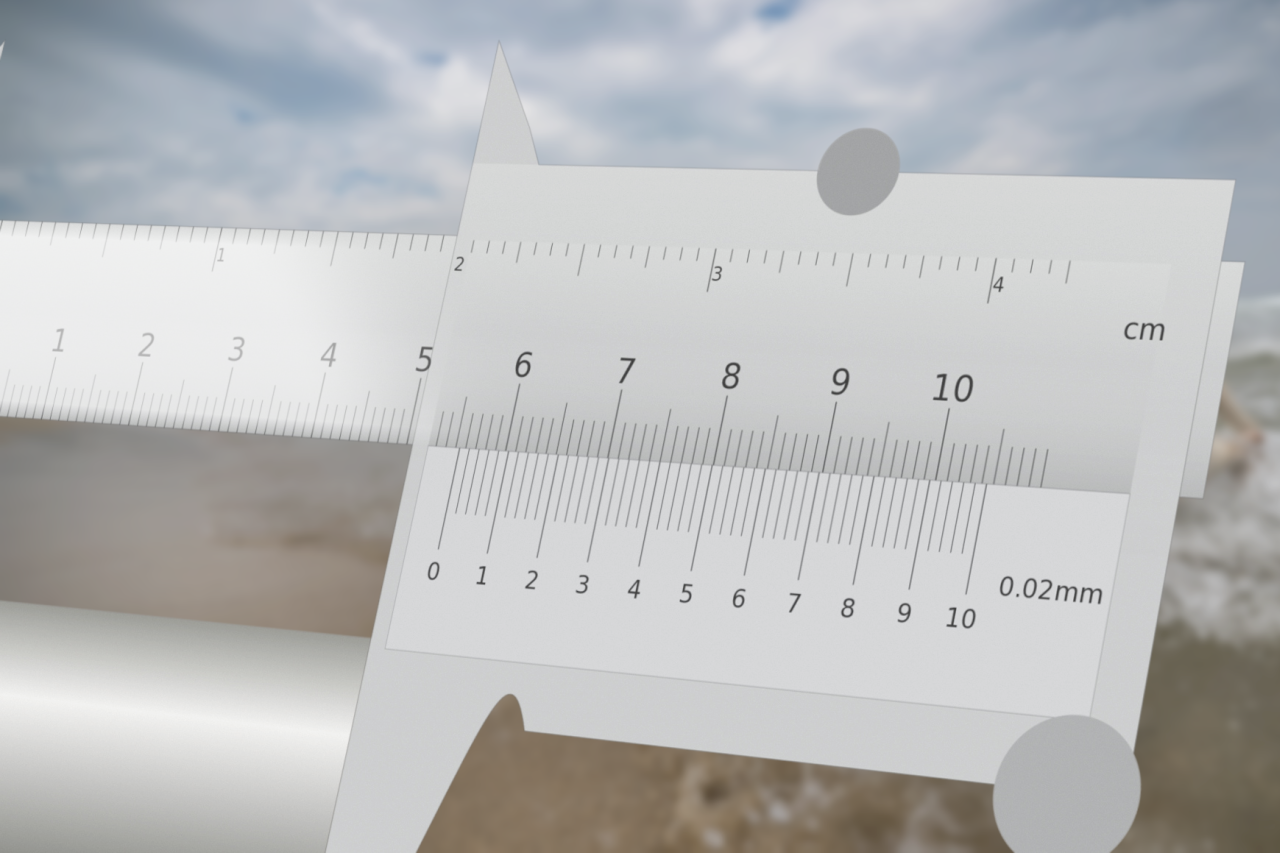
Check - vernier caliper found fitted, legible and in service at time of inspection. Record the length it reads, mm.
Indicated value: 55.4 mm
